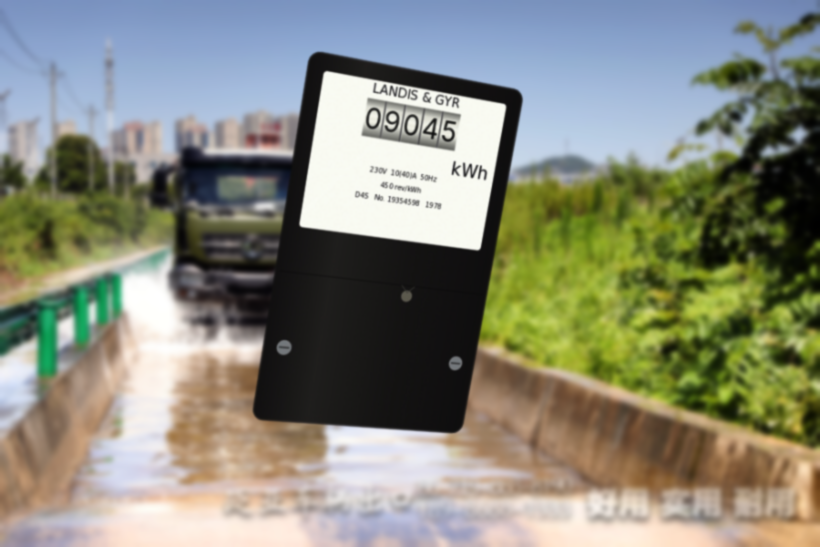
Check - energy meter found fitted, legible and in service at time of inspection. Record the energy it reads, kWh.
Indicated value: 9045 kWh
